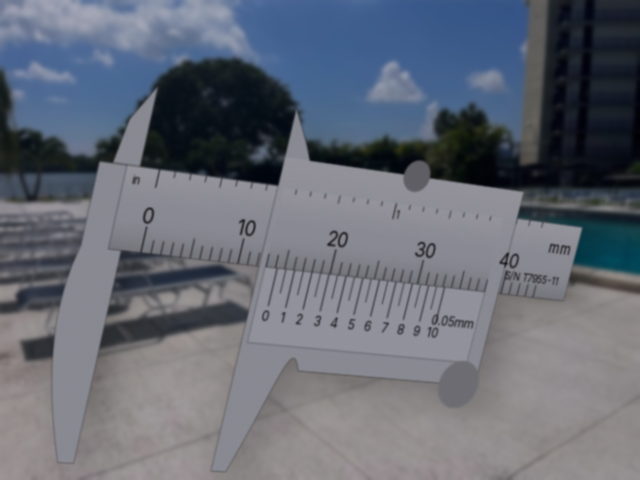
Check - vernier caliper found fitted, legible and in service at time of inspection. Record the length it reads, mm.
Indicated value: 14.2 mm
